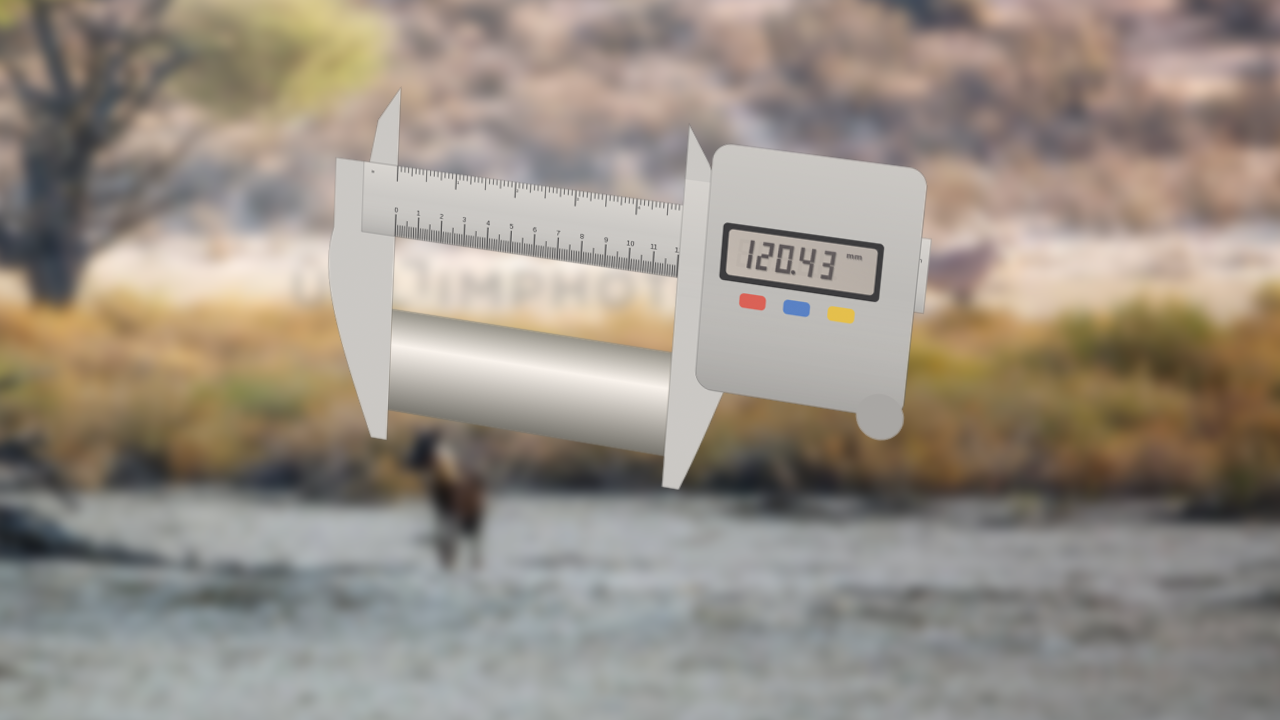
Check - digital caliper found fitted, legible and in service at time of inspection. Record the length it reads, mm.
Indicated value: 120.43 mm
